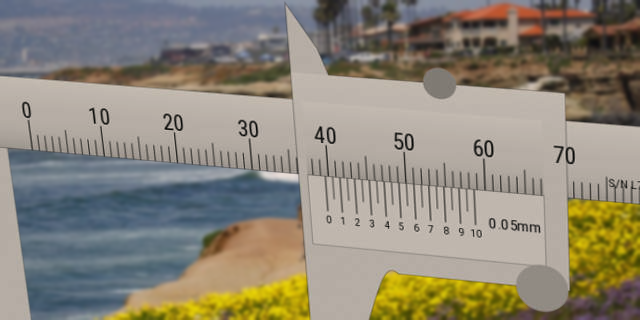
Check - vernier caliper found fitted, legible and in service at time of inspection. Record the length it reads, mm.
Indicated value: 39.6 mm
